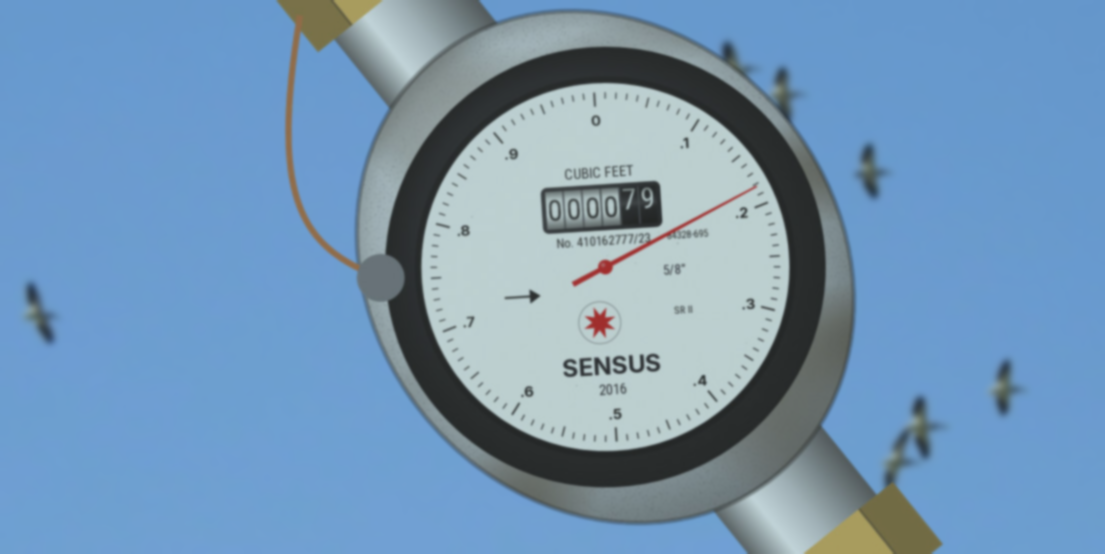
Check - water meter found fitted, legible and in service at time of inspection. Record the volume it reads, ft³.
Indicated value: 79.18 ft³
